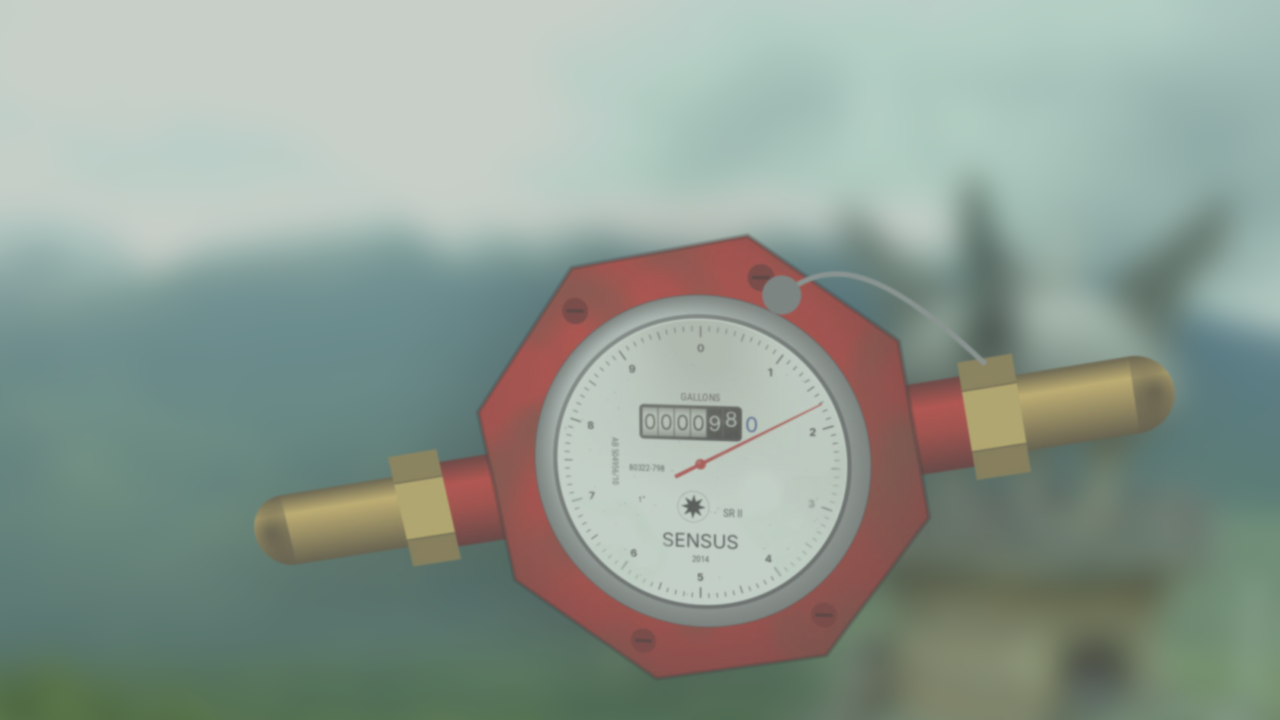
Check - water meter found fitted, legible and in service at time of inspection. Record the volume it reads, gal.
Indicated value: 981.7 gal
